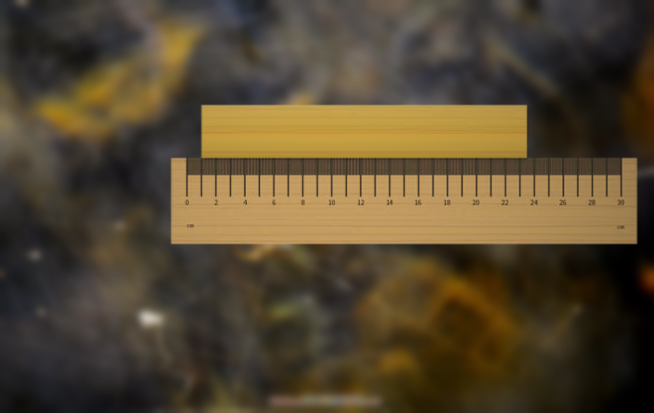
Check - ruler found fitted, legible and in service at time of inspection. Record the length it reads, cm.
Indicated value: 22.5 cm
